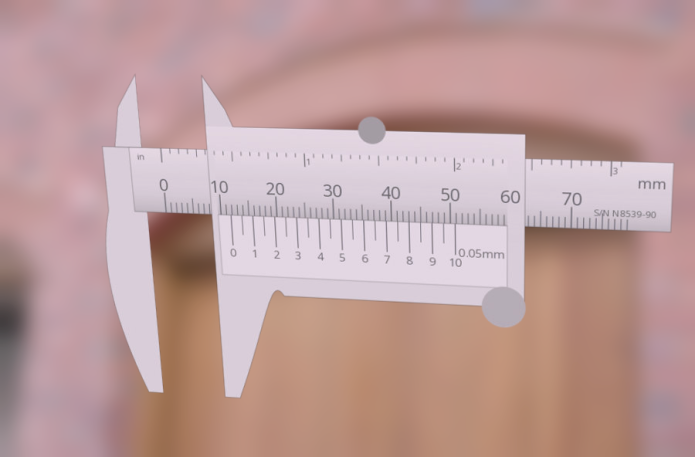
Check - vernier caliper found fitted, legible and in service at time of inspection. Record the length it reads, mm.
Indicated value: 11.8 mm
